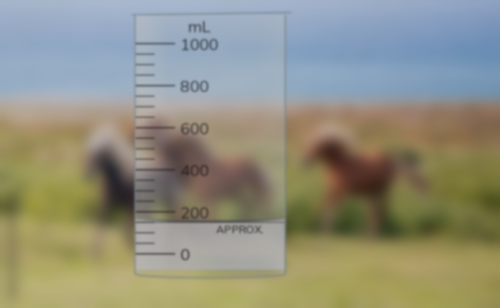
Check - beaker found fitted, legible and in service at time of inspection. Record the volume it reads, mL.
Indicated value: 150 mL
